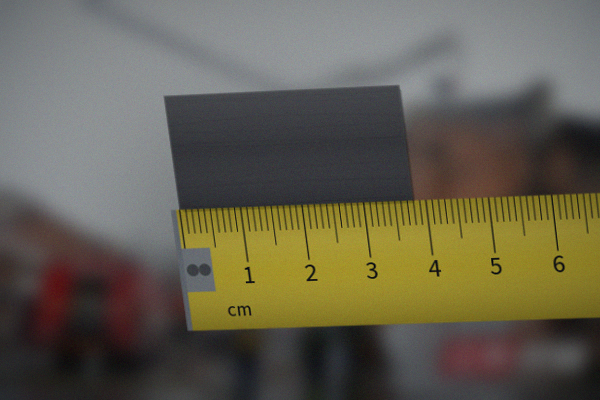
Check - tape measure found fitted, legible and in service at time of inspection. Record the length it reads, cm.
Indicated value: 3.8 cm
